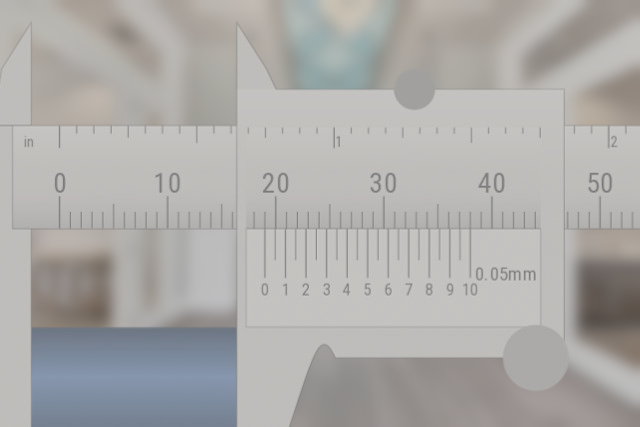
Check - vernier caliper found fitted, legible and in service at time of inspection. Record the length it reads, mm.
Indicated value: 19.0 mm
